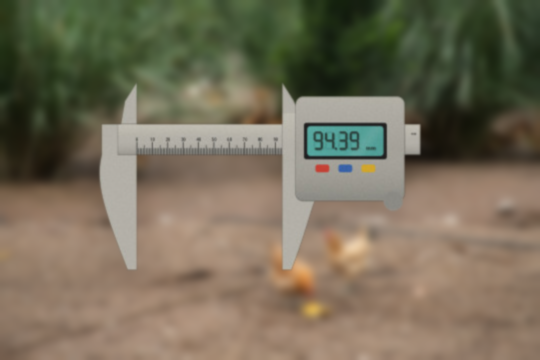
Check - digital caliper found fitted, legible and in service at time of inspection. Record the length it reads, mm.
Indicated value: 94.39 mm
